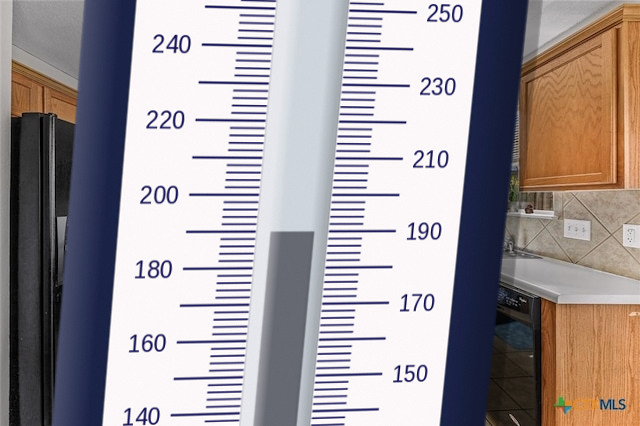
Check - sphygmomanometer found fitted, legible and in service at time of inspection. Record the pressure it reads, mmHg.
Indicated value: 190 mmHg
